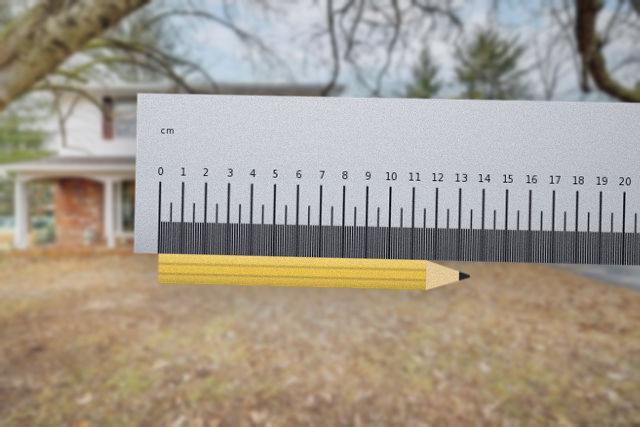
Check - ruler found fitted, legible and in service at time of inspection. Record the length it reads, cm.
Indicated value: 13.5 cm
